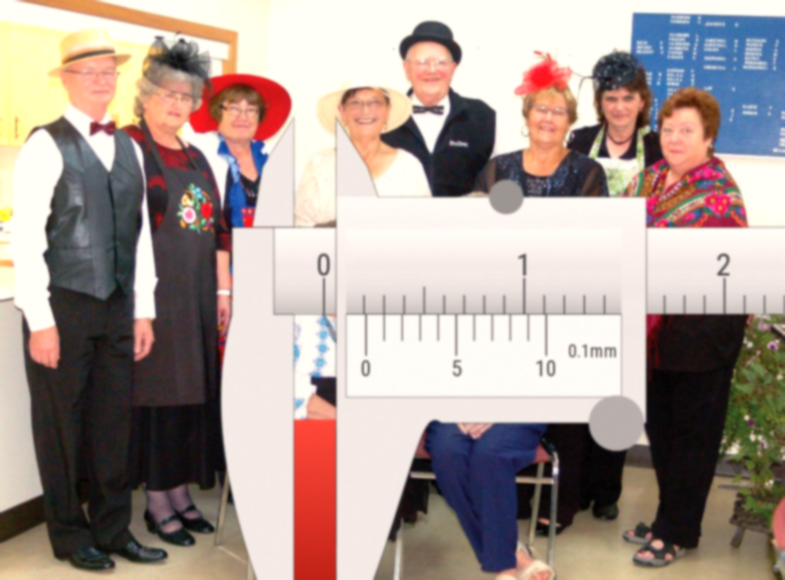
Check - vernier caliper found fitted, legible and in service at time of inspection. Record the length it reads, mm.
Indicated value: 2.1 mm
